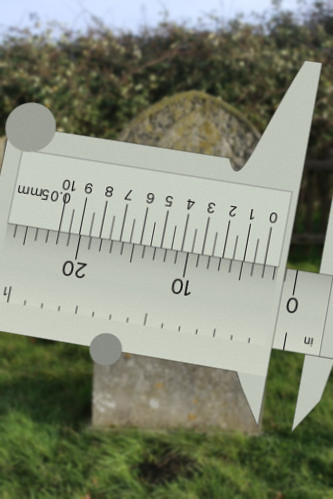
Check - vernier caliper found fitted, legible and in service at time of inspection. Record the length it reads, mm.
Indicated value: 3.0 mm
